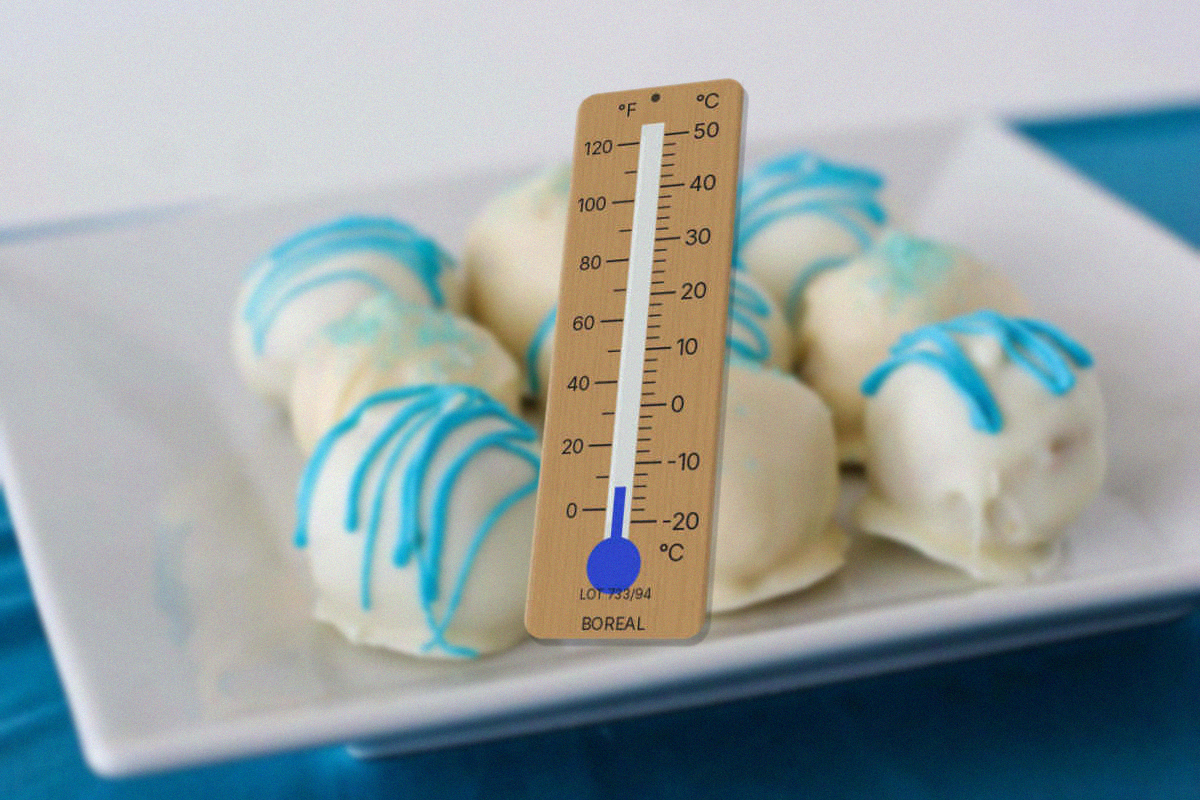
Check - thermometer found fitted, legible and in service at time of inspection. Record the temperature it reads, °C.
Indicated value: -14 °C
